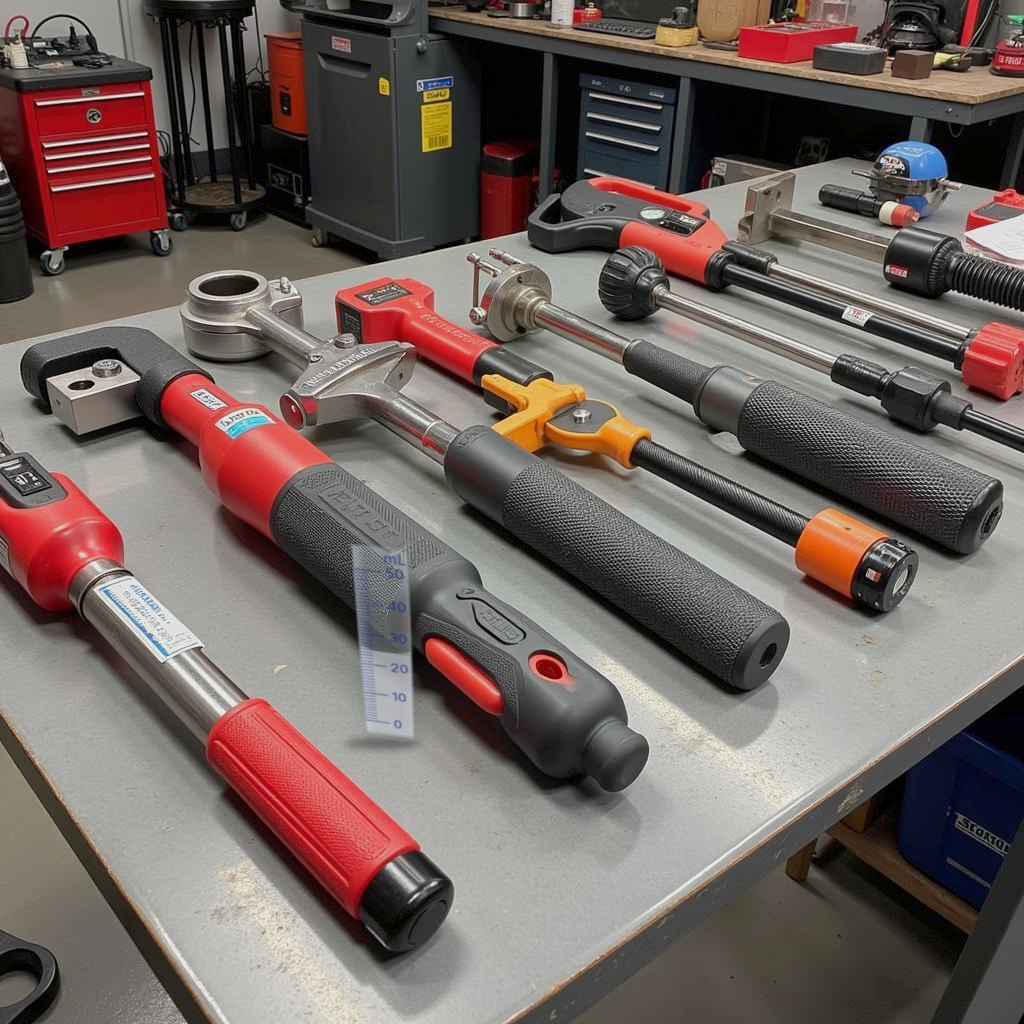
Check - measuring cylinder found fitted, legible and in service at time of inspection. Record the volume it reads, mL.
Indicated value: 25 mL
